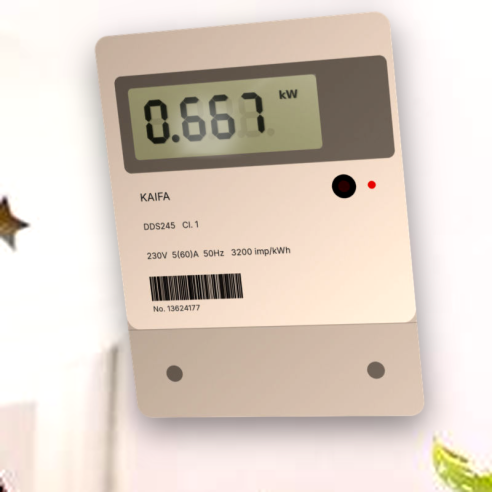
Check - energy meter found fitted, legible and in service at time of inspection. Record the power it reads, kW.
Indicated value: 0.667 kW
